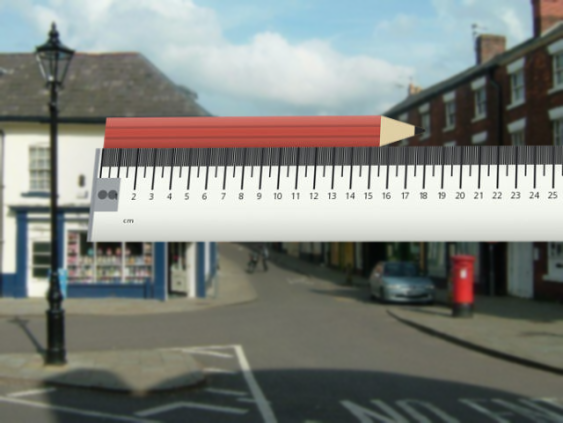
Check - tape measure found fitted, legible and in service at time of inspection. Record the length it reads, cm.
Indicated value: 18 cm
